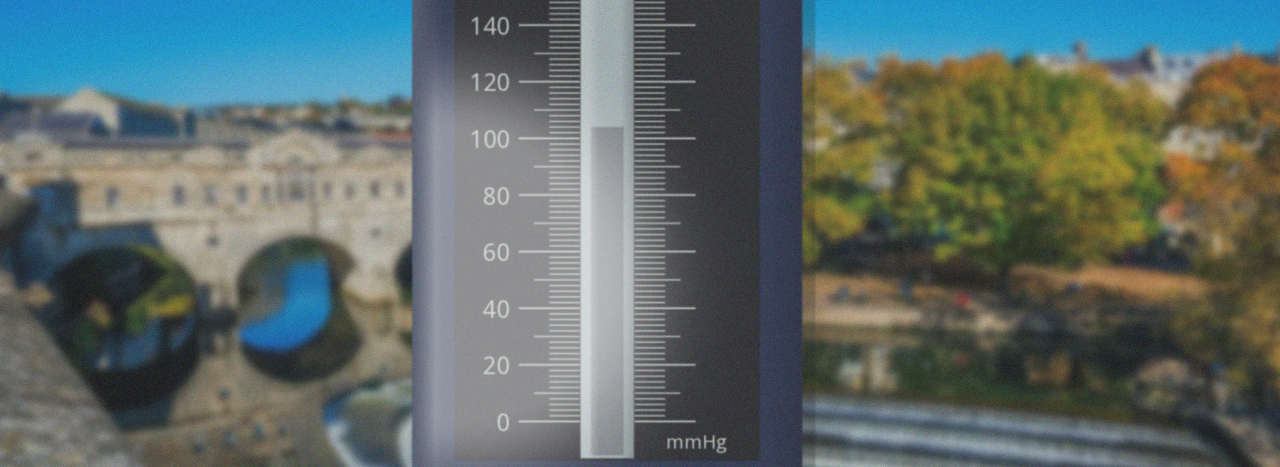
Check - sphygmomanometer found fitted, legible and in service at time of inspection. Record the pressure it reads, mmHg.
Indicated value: 104 mmHg
